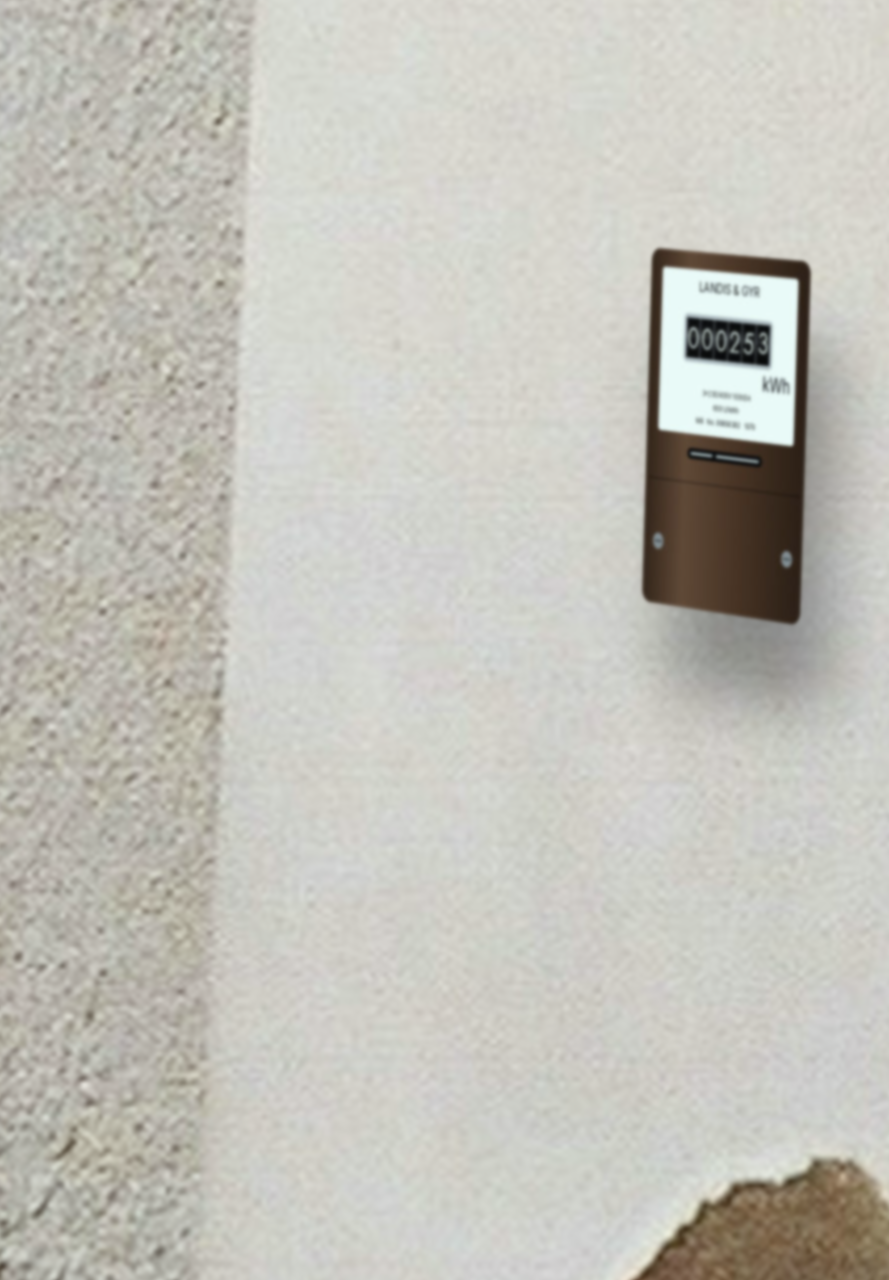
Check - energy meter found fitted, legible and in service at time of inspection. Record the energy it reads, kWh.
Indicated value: 253 kWh
